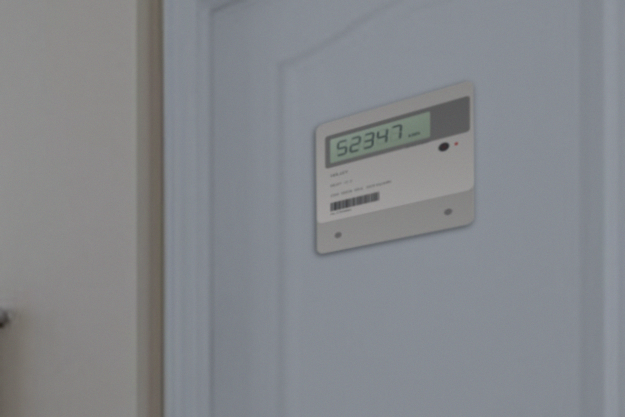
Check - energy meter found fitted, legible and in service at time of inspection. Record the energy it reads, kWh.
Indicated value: 52347 kWh
